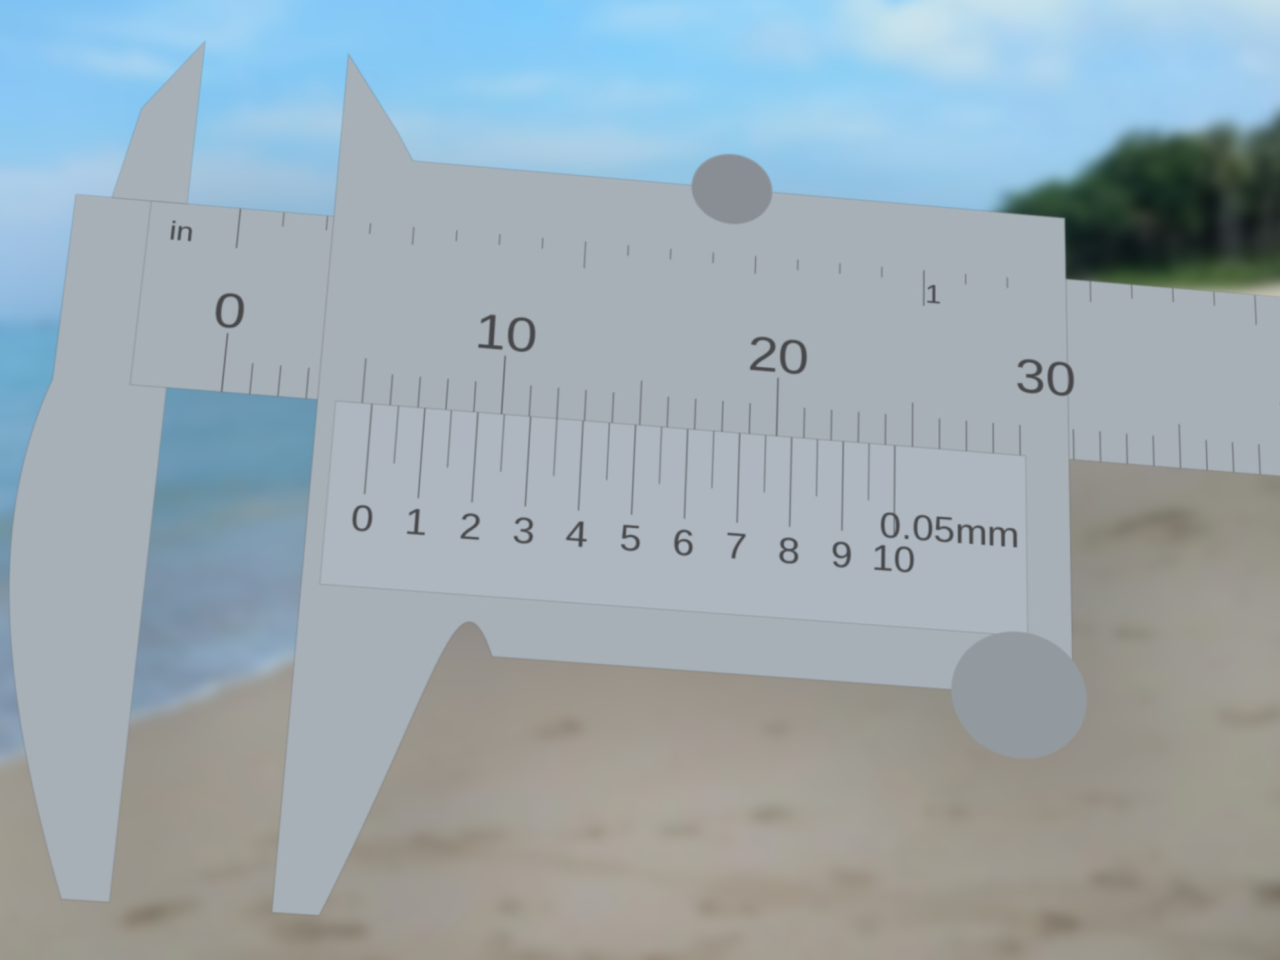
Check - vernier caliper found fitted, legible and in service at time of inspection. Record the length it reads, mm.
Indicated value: 5.35 mm
